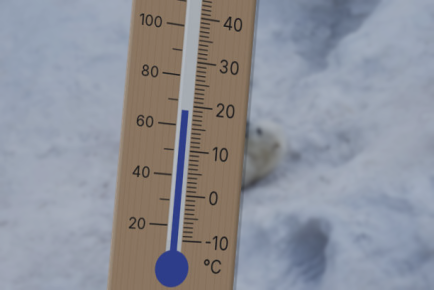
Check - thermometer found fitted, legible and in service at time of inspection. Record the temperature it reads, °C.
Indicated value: 19 °C
